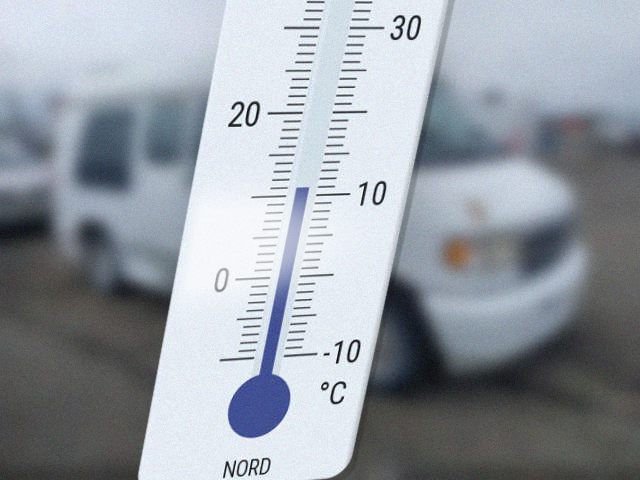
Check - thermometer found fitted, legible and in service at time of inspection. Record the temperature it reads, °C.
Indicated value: 11 °C
